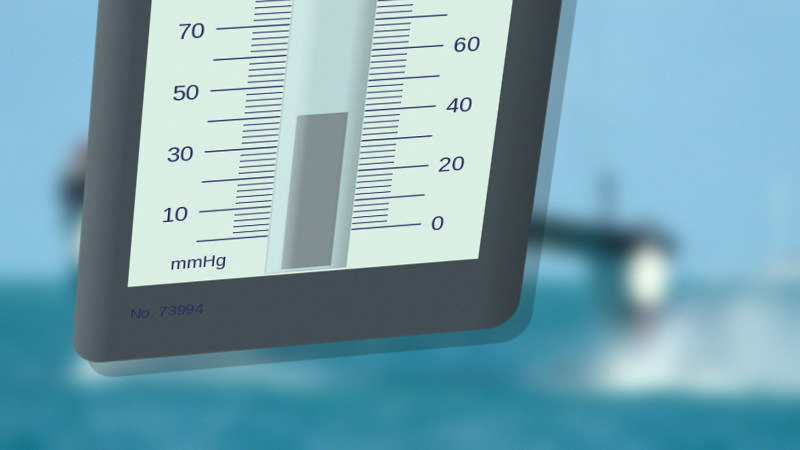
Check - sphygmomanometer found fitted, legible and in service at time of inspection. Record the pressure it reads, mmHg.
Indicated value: 40 mmHg
